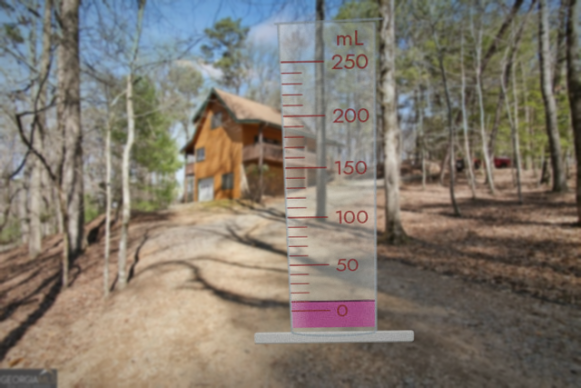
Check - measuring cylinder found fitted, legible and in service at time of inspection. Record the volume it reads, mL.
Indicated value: 10 mL
